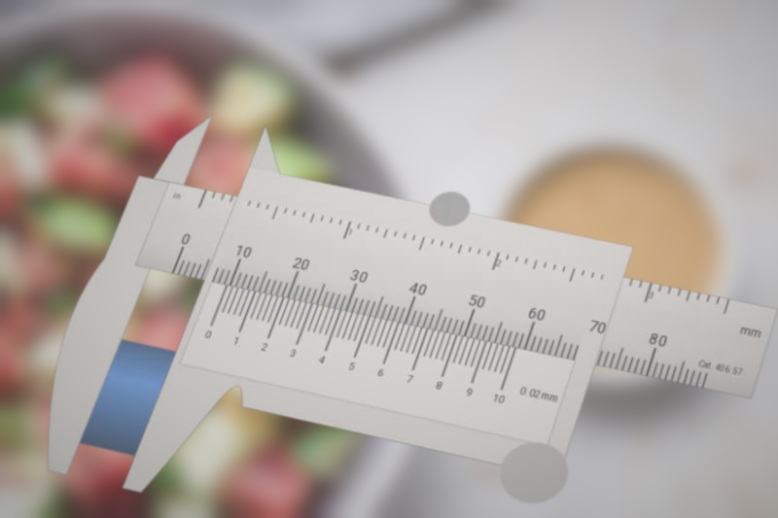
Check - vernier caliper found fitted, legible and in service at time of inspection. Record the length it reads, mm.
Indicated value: 9.5 mm
